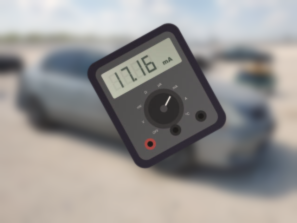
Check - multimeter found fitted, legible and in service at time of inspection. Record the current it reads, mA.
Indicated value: 17.16 mA
